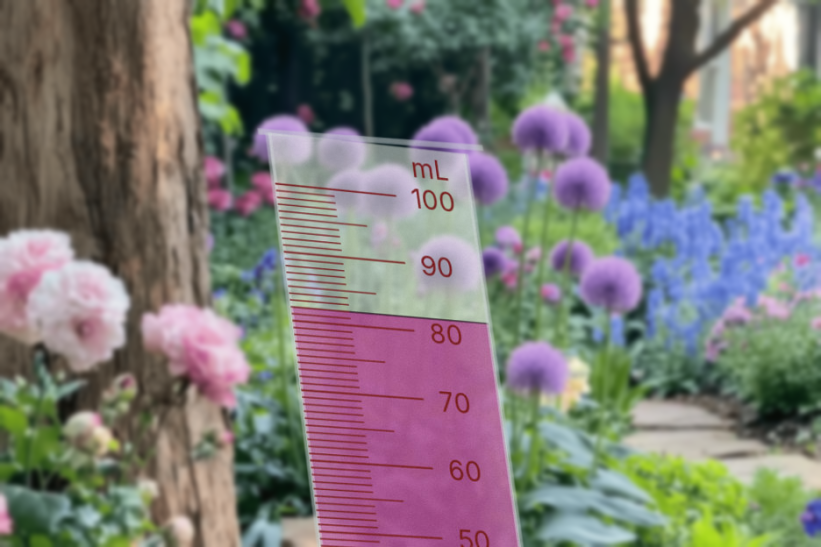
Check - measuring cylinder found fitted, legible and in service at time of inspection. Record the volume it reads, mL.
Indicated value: 82 mL
